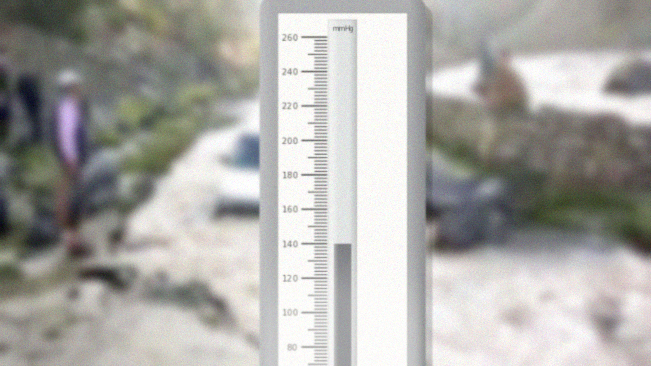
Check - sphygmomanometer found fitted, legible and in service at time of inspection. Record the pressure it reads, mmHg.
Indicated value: 140 mmHg
